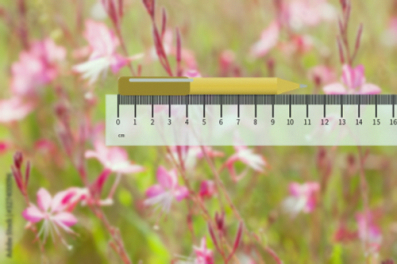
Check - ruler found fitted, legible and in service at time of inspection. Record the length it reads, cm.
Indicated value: 11 cm
